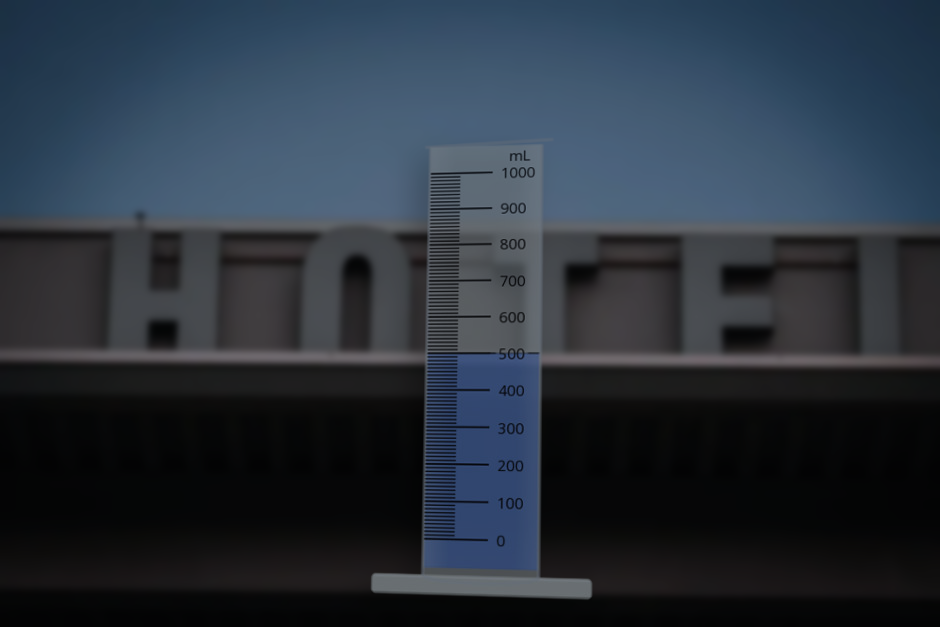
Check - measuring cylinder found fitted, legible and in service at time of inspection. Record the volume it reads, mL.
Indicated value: 500 mL
